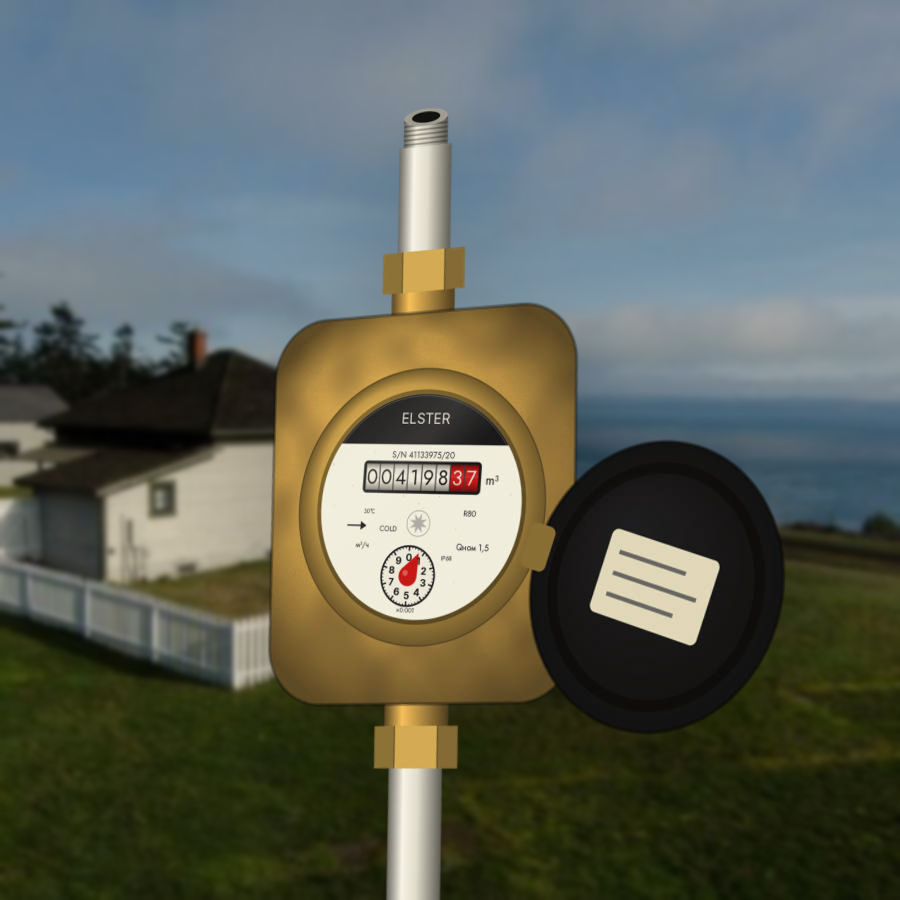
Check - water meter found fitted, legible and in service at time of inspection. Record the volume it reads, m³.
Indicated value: 4198.370 m³
